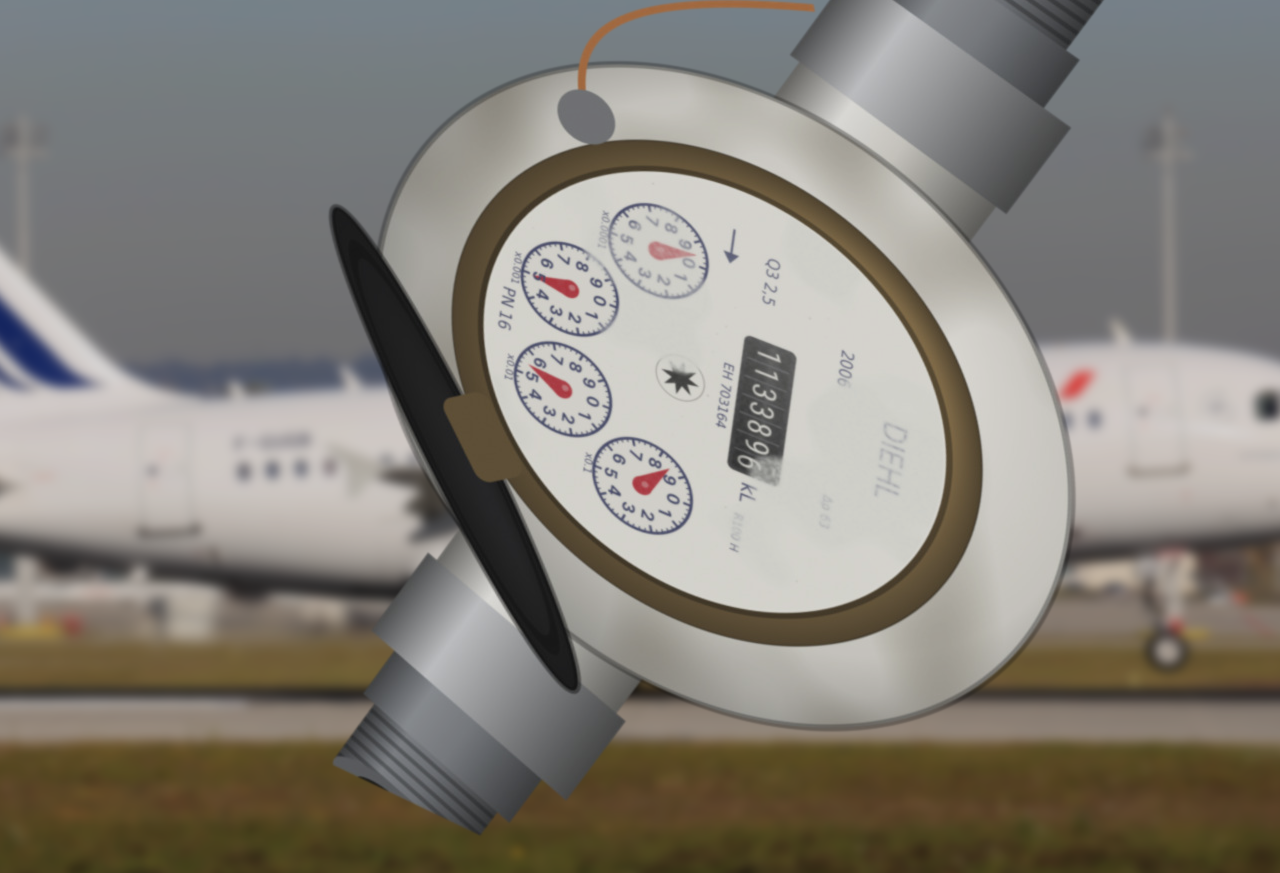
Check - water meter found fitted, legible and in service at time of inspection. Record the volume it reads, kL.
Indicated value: 1133895.8549 kL
